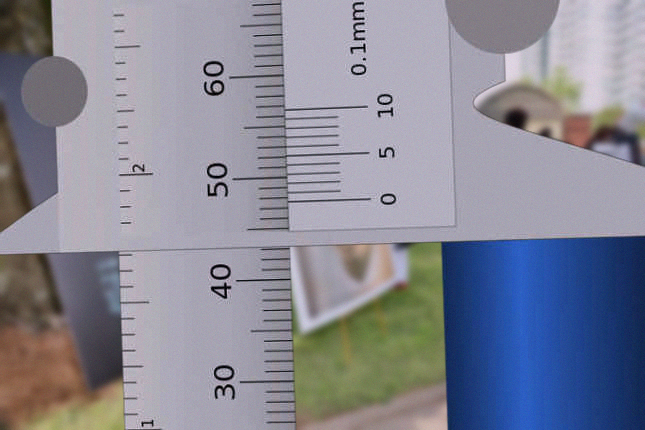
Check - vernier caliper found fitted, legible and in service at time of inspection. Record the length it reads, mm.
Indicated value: 47.6 mm
